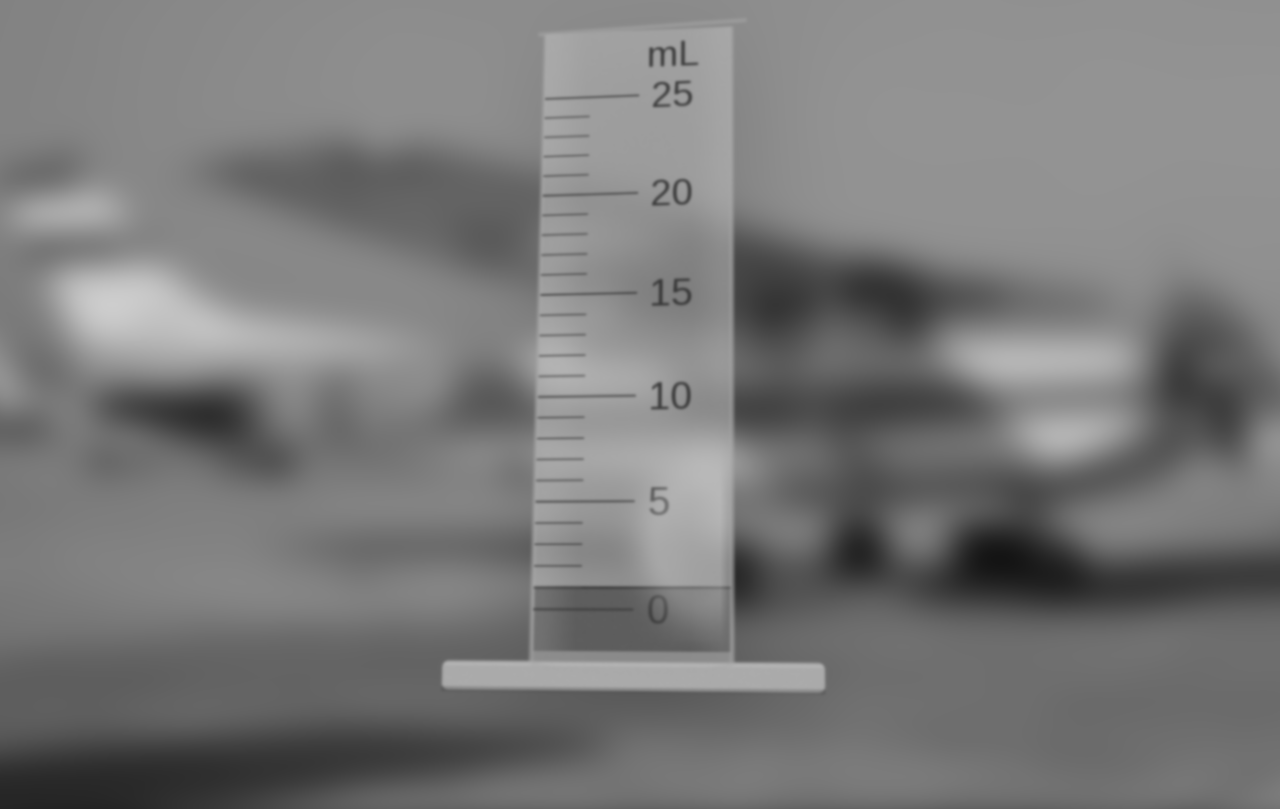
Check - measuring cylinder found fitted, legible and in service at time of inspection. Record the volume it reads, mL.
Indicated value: 1 mL
